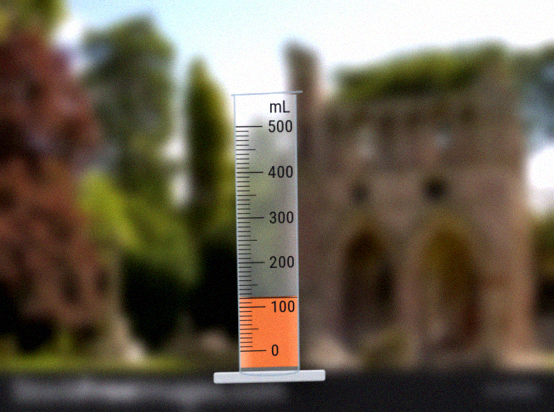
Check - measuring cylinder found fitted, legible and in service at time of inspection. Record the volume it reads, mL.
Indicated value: 120 mL
